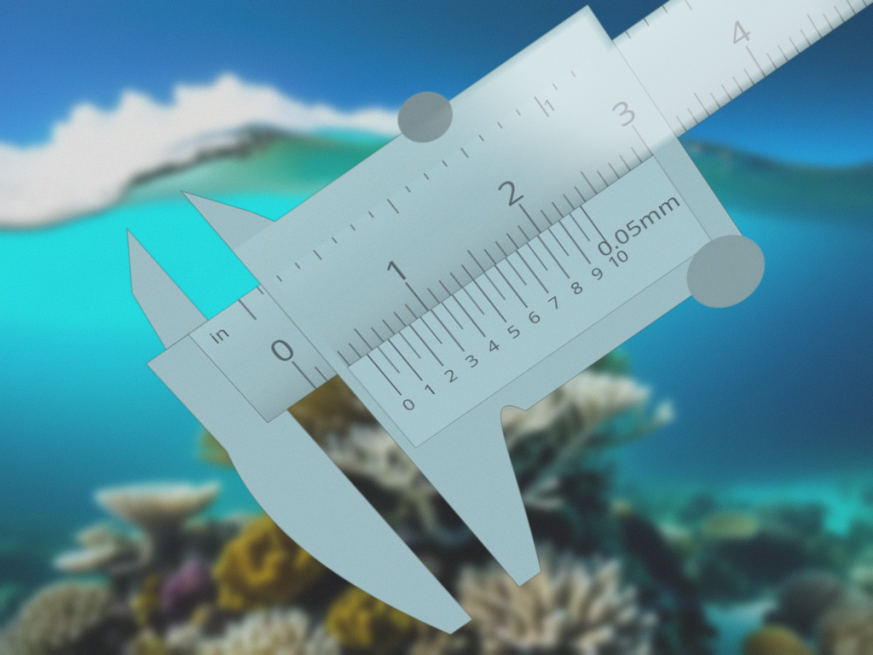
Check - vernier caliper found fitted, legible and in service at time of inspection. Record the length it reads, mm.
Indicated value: 4.5 mm
